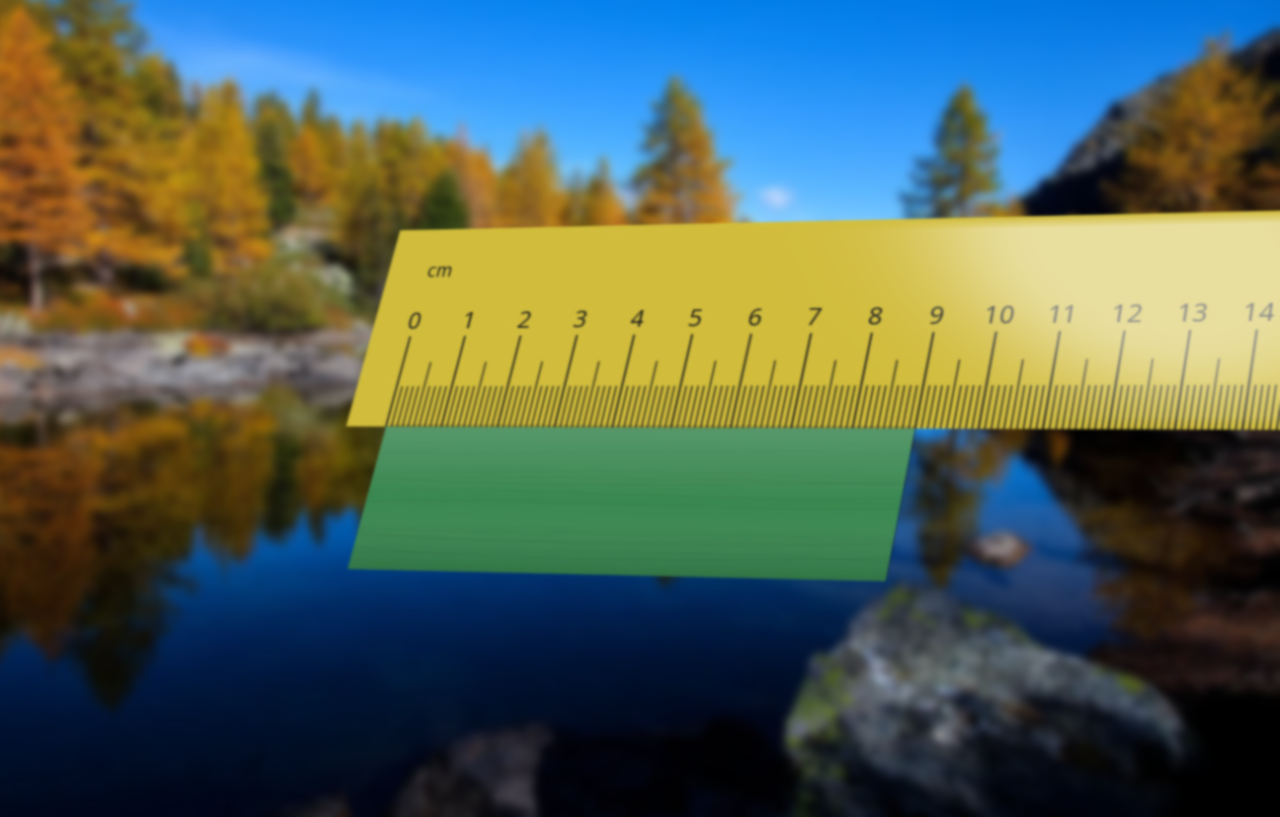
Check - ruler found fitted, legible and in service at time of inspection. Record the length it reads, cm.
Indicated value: 9 cm
